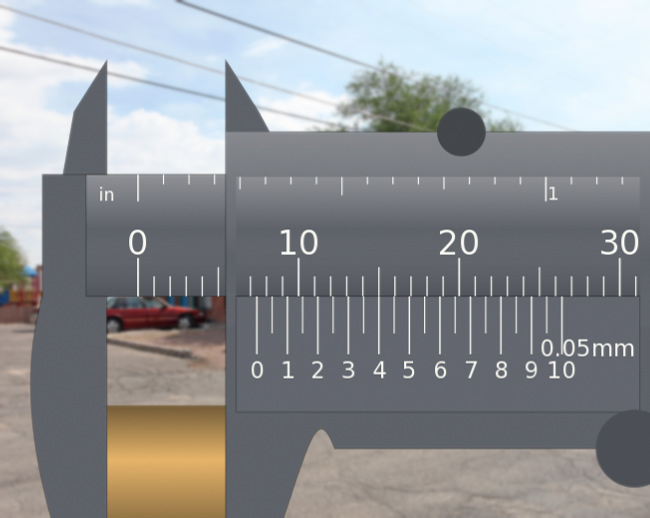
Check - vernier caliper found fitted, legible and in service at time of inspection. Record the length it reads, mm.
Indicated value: 7.4 mm
